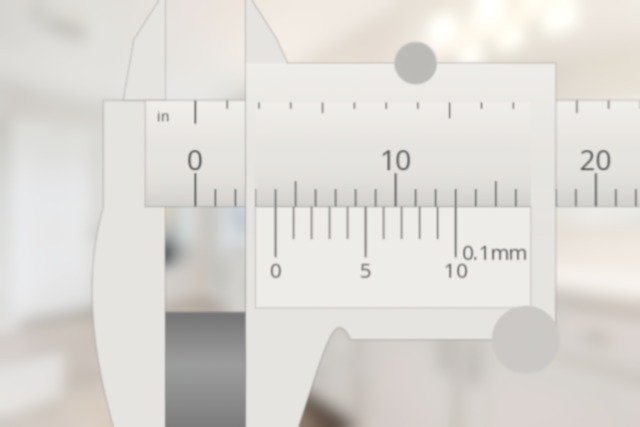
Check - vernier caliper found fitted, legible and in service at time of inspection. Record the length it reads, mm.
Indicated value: 4.0 mm
